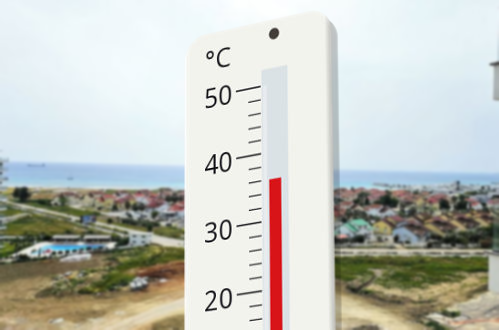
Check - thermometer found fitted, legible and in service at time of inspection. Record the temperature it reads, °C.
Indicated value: 36 °C
